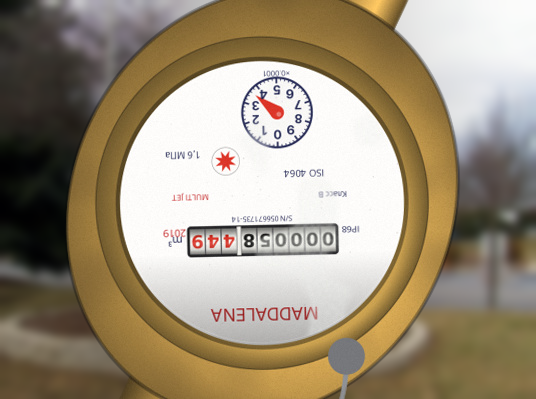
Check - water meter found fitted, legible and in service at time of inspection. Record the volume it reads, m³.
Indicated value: 58.4493 m³
